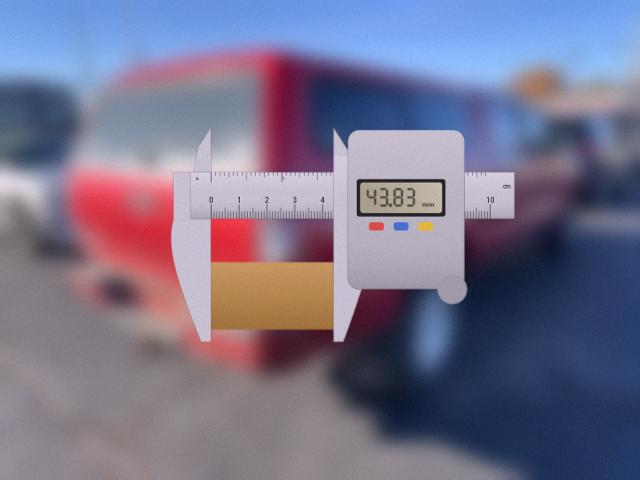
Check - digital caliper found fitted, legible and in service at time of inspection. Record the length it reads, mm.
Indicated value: 43.83 mm
